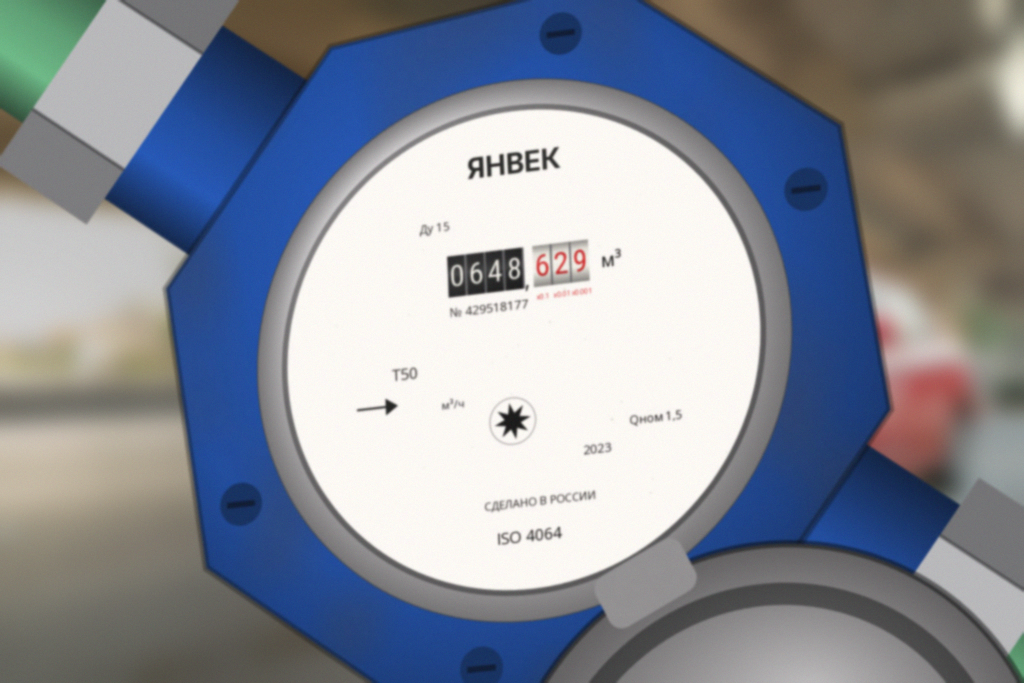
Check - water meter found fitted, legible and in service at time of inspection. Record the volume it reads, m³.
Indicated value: 648.629 m³
